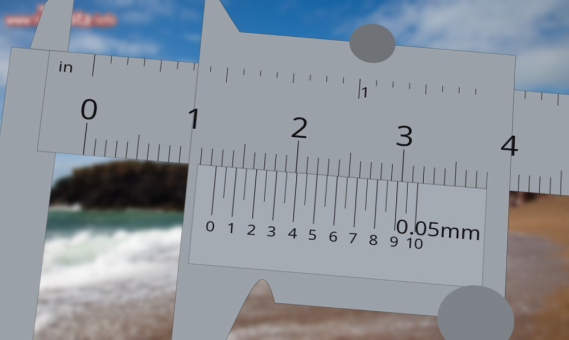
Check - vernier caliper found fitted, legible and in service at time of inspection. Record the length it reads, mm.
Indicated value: 12.5 mm
